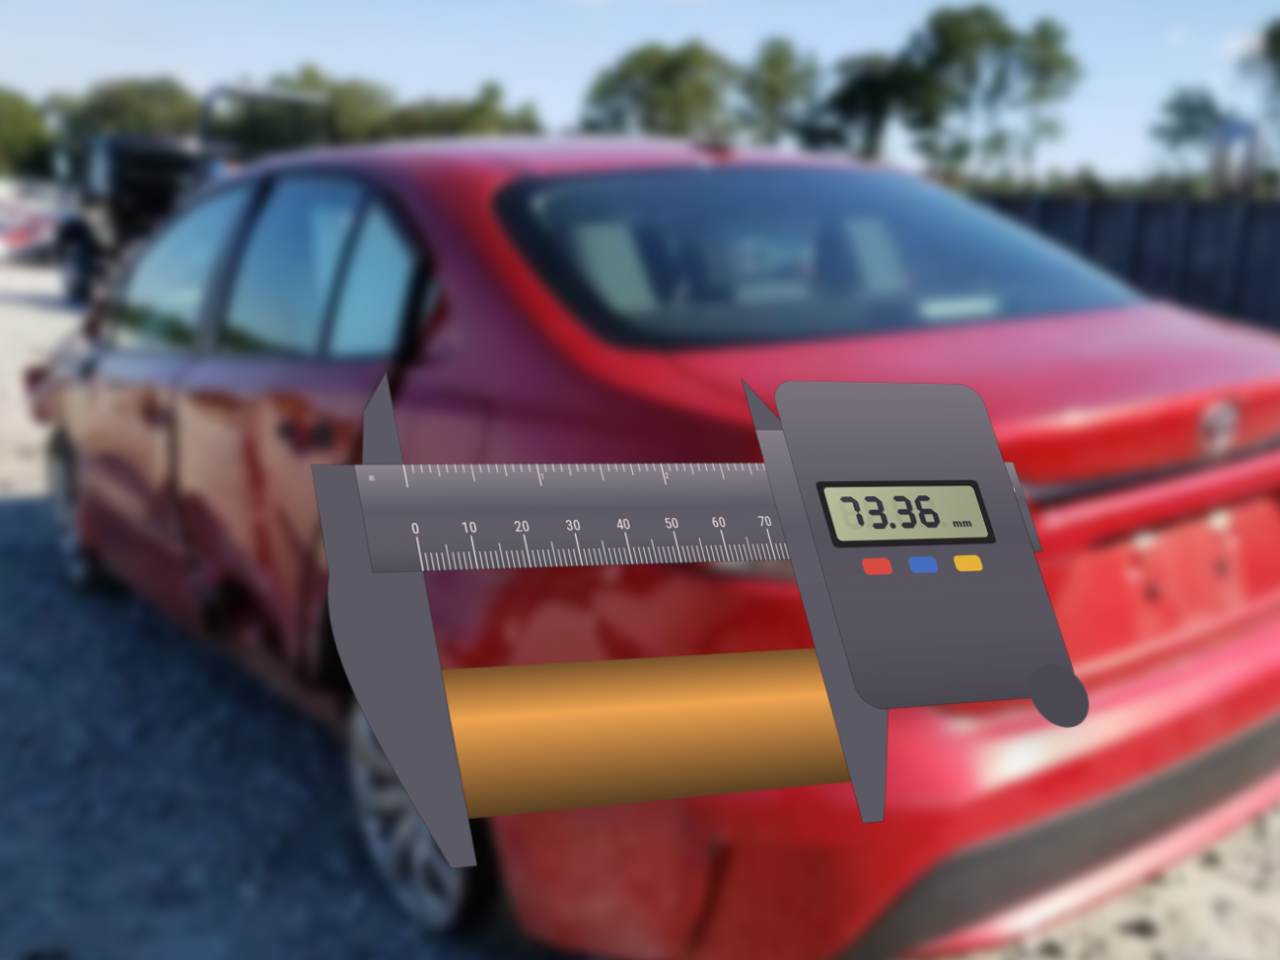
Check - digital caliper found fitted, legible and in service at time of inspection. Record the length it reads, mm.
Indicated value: 73.36 mm
